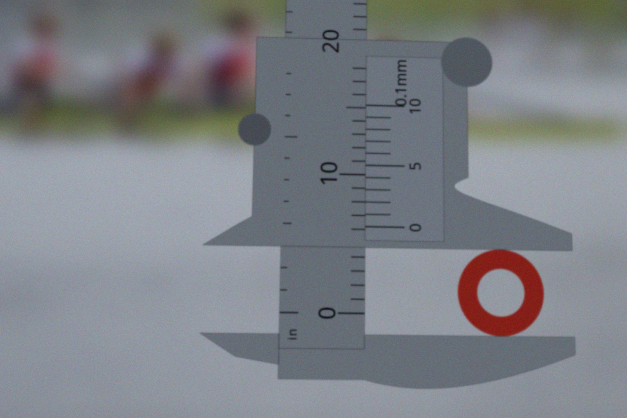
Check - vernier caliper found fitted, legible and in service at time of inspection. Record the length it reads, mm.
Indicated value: 6.2 mm
